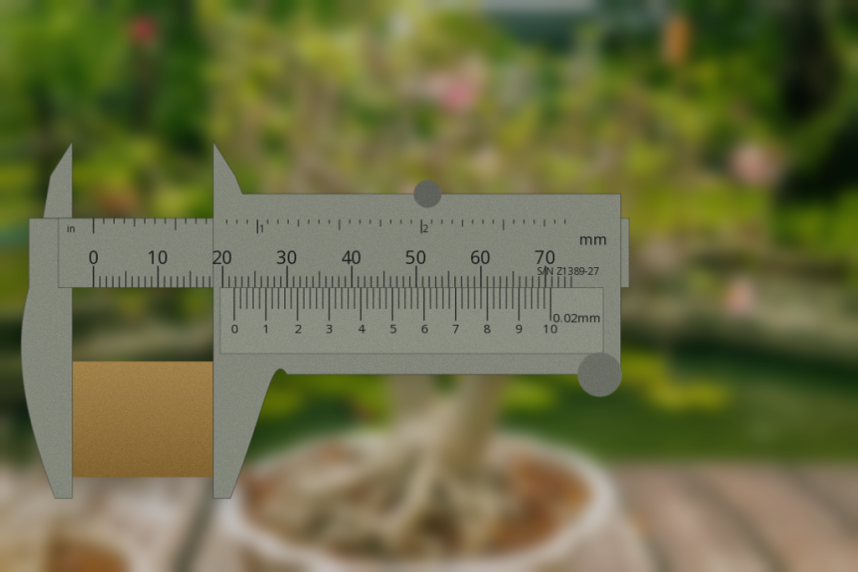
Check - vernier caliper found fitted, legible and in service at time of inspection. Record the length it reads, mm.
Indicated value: 21.8 mm
